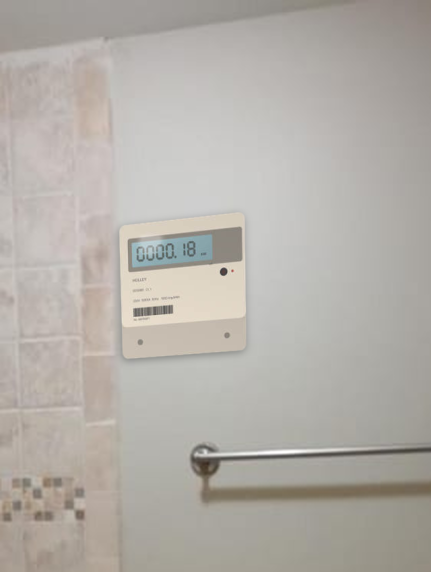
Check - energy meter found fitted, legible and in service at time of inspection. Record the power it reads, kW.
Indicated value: 0.18 kW
